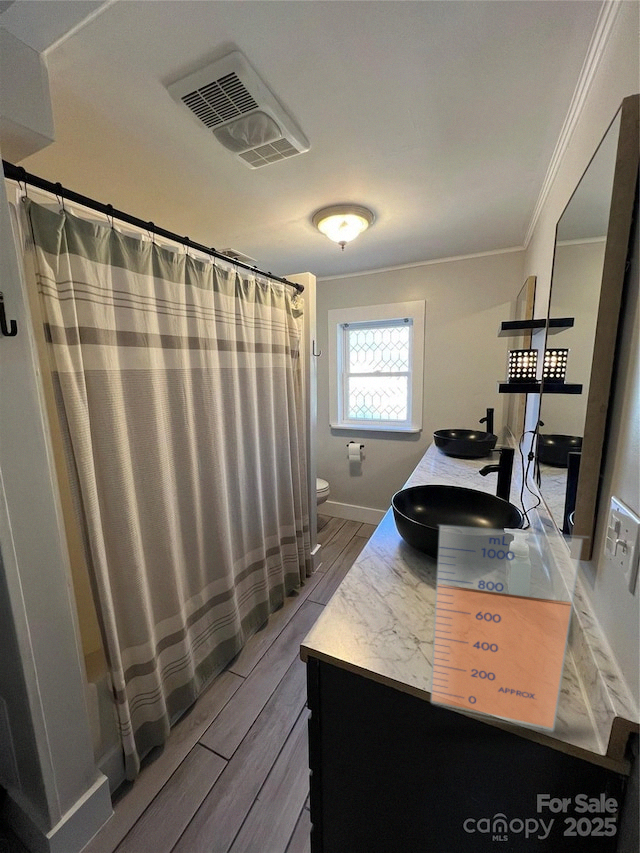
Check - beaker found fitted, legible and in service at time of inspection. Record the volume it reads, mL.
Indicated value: 750 mL
